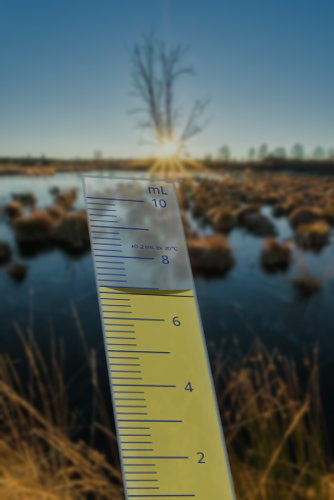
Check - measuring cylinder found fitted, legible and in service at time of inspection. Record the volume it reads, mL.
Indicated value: 6.8 mL
